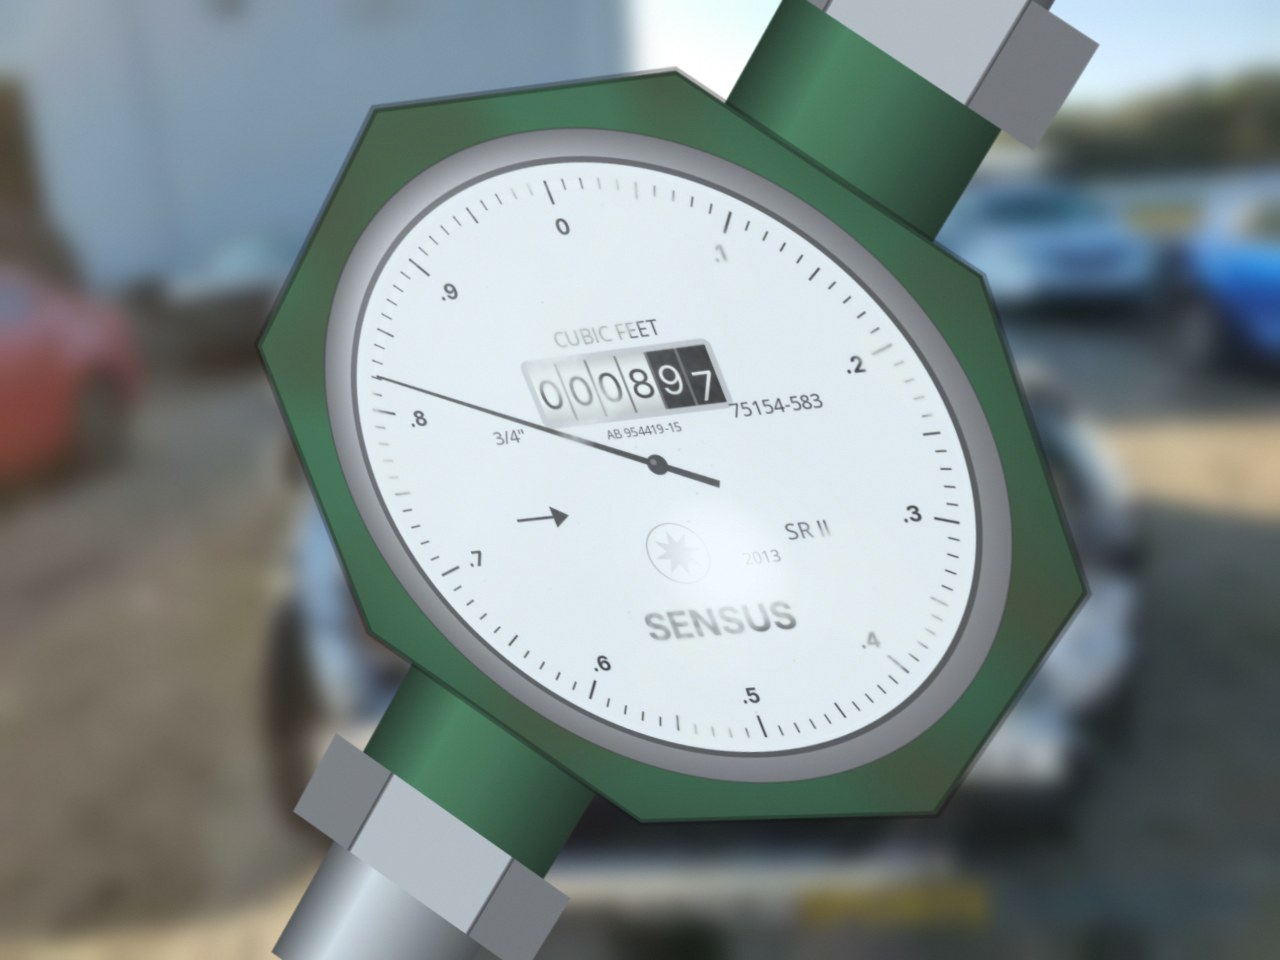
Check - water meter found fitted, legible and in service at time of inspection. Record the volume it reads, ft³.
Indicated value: 896.82 ft³
